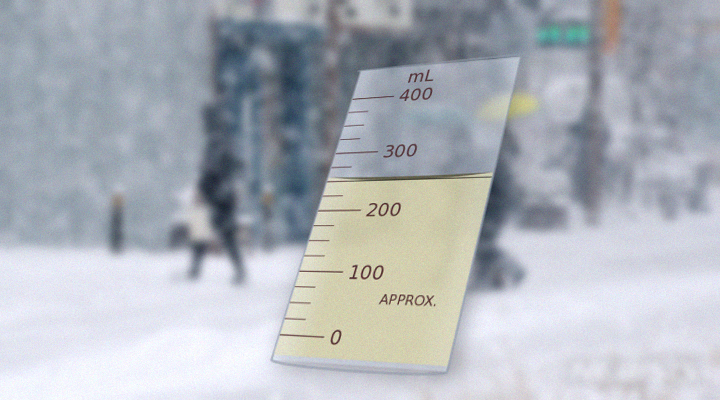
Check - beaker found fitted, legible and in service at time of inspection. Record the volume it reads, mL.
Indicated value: 250 mL
